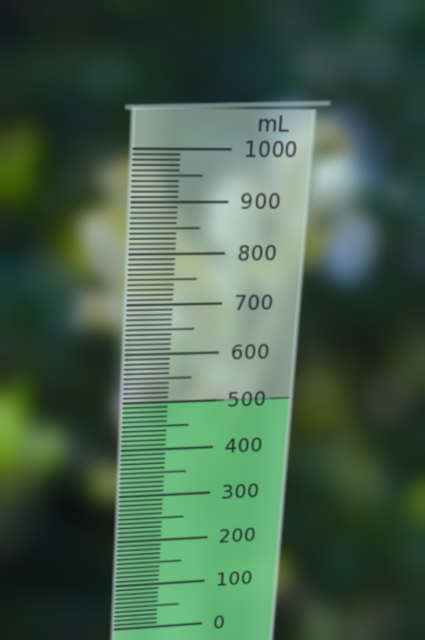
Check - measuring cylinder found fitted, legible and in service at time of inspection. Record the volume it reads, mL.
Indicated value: 500 mL
